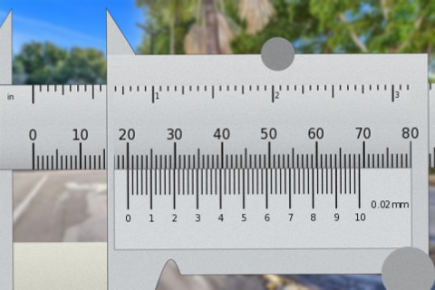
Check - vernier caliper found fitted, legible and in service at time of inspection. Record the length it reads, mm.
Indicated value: 20.0 mm
